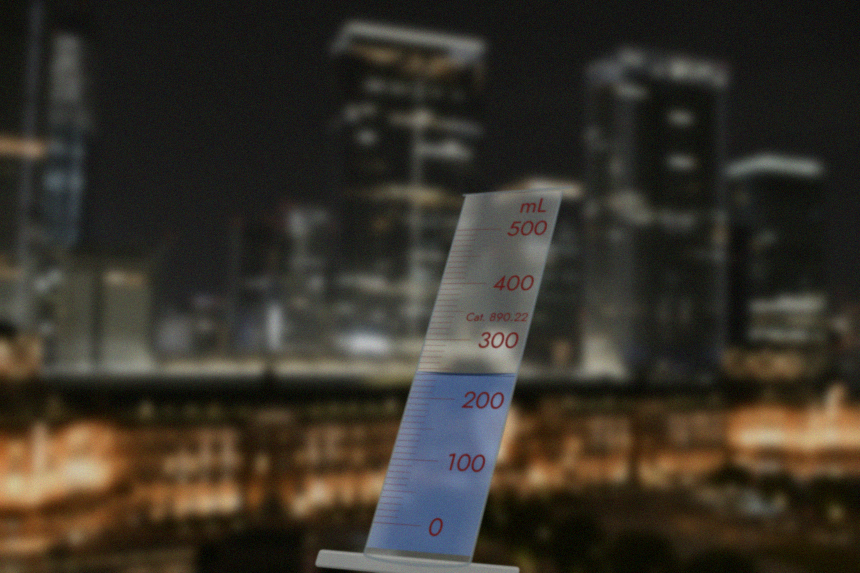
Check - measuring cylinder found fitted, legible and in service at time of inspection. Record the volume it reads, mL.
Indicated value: 240 mL
